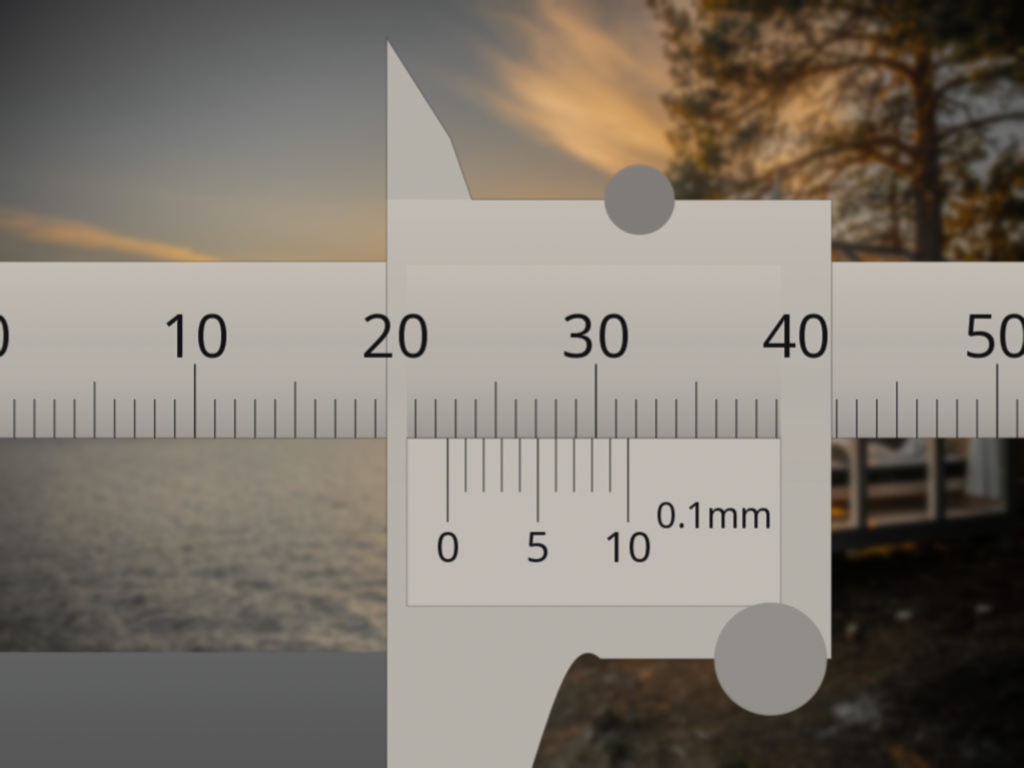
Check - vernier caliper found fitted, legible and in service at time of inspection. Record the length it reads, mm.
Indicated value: 22.6 mm
